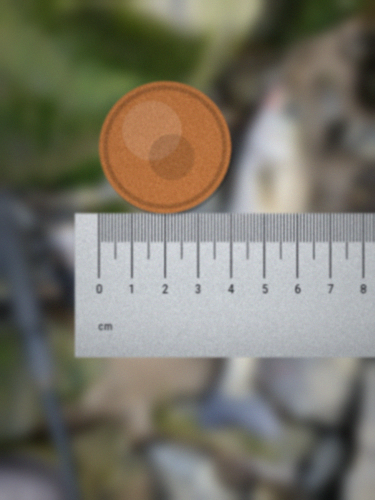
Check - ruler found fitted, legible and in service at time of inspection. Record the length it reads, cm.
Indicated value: 4 cm
